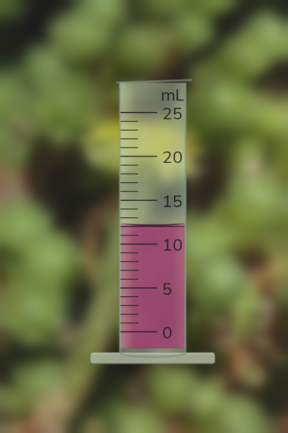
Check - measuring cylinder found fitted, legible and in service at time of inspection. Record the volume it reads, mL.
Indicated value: 12 mL
